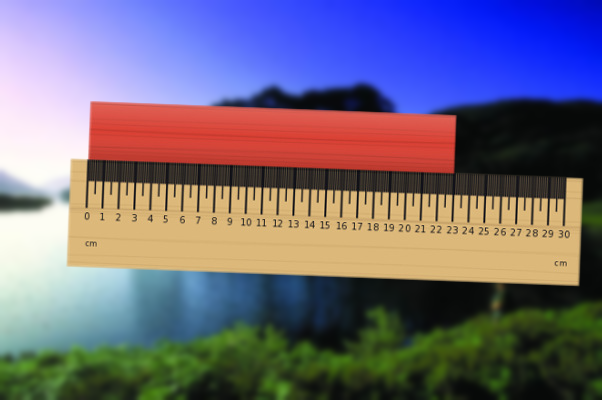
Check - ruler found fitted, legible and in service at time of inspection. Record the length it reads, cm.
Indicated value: 23 cm
